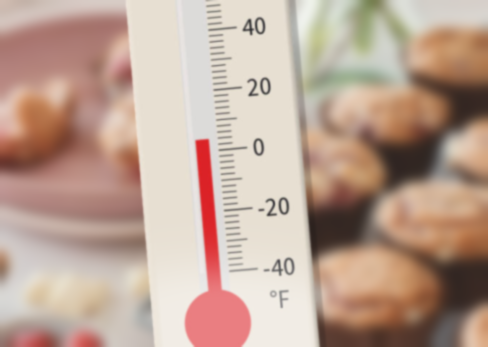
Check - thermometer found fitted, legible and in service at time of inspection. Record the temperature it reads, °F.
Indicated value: 4 °F
